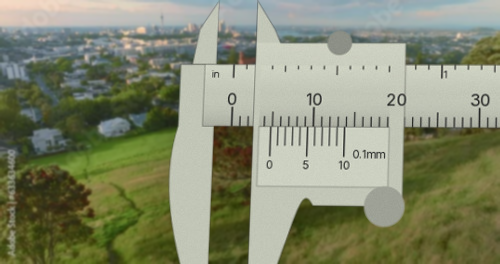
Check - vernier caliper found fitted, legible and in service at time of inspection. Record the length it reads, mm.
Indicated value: 4.8 mm
